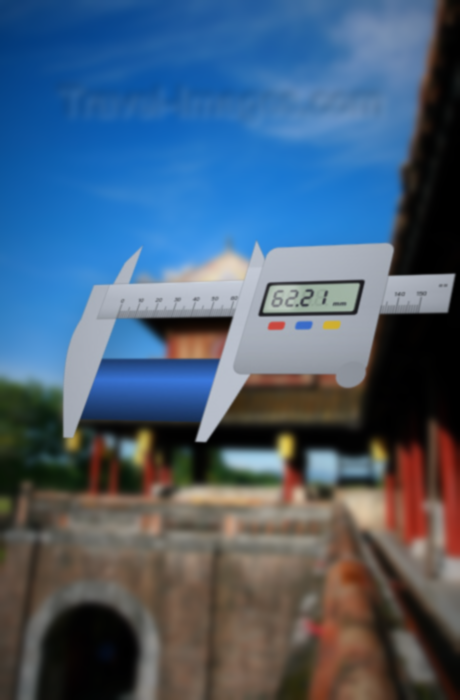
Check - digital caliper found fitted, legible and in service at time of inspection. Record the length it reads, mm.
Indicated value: 62.21 mm
